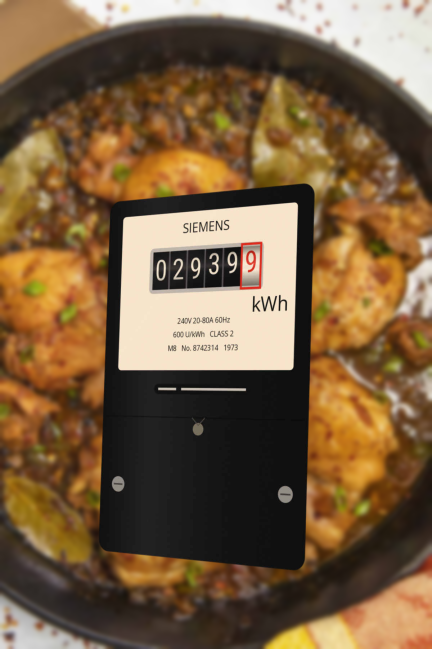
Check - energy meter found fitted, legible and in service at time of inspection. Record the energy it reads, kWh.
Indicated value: 2939.9 kWh
